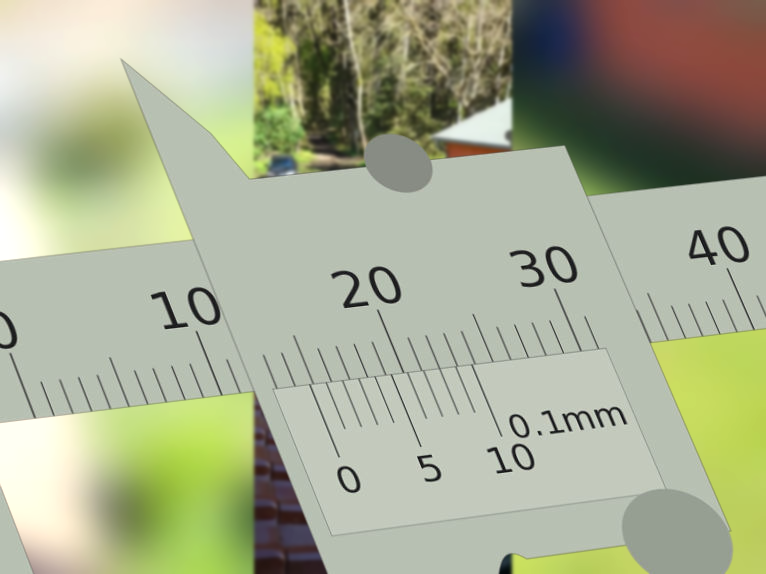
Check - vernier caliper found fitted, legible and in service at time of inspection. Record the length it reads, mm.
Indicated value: 14.8 mm
